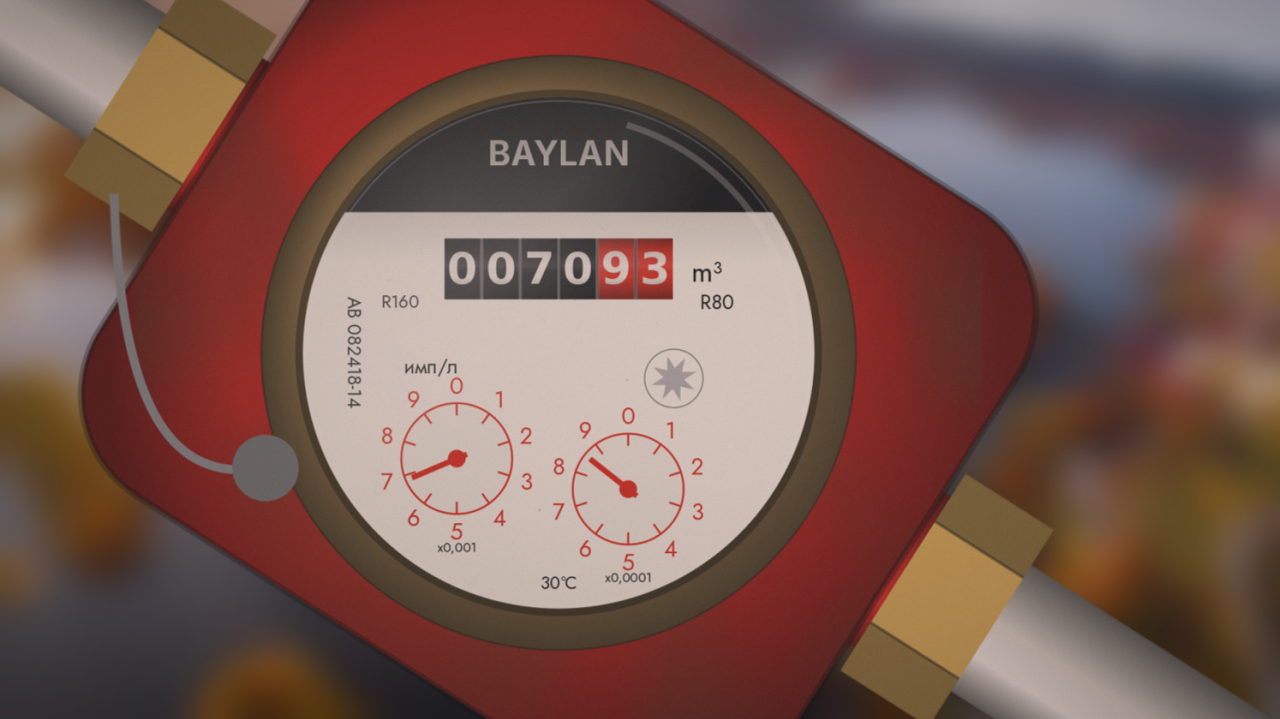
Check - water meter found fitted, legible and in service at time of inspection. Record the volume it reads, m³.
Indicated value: 70.9368 m³
